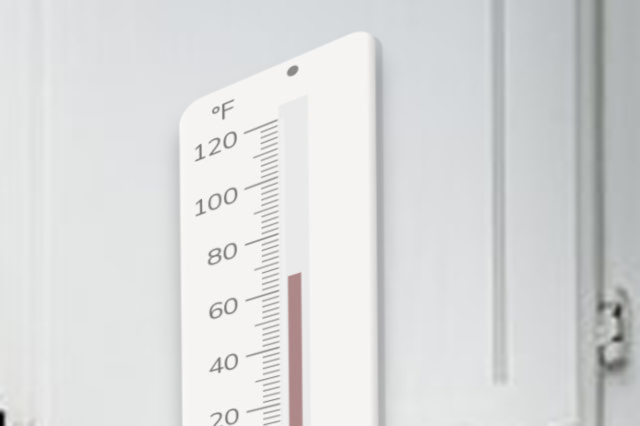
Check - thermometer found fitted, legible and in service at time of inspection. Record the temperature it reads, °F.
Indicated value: 64 °F
